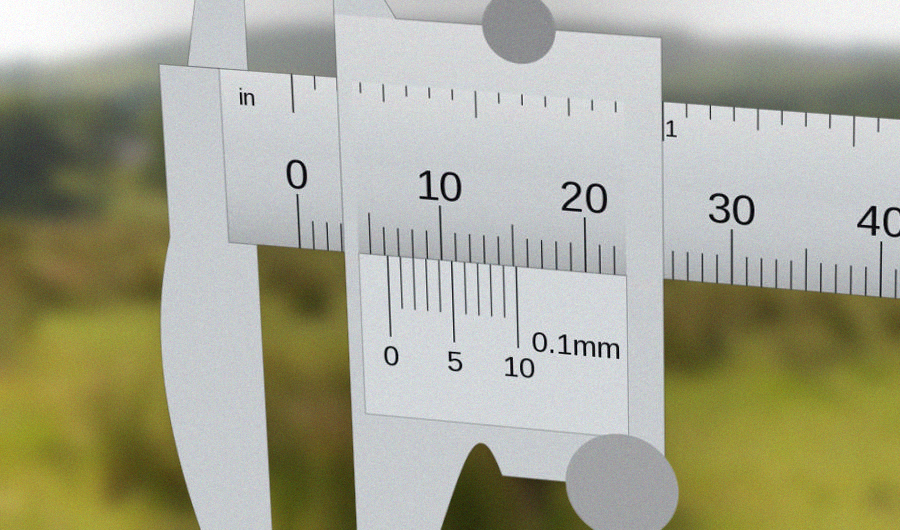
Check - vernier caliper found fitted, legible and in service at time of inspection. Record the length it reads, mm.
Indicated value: 6.2 mm
